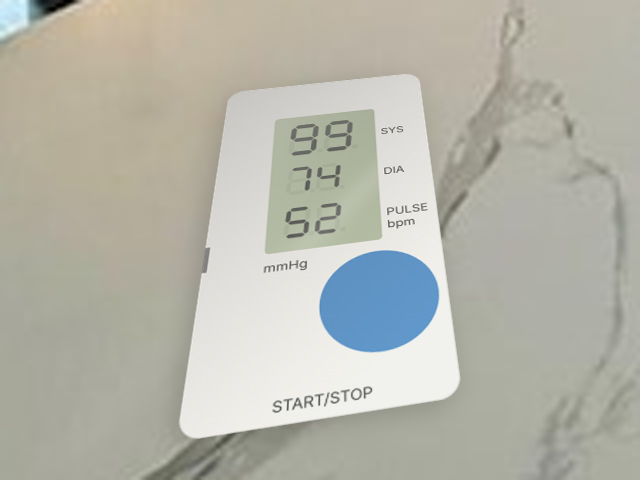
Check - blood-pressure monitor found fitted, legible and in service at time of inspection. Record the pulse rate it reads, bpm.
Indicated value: 52 bpm
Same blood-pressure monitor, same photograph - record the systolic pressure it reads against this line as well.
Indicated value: 99 mmHg
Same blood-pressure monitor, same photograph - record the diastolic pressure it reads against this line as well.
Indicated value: 74 mmHg
